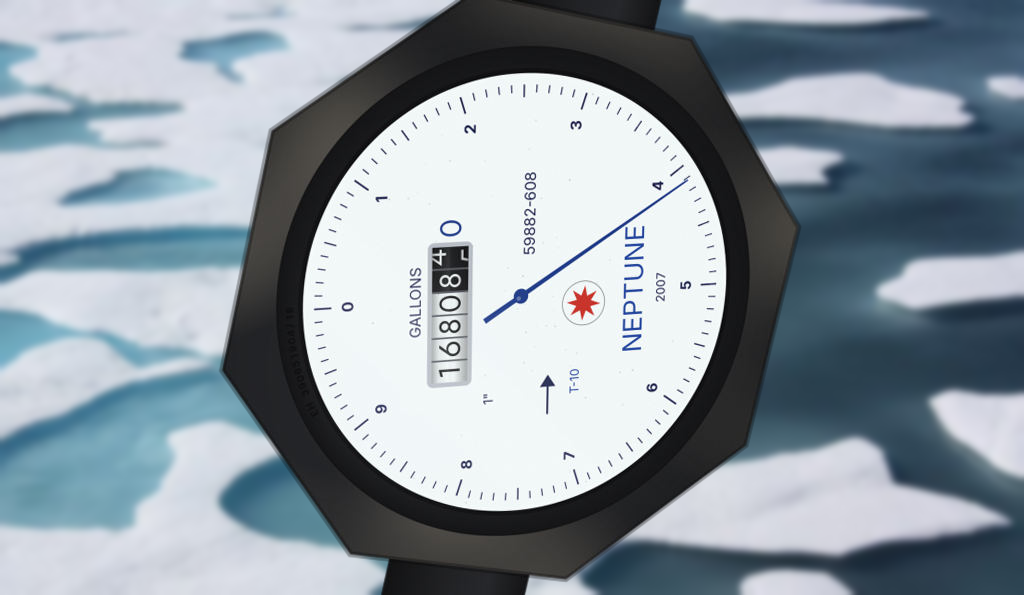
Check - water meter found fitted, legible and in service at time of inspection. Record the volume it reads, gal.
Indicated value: 1680844.1 gal
